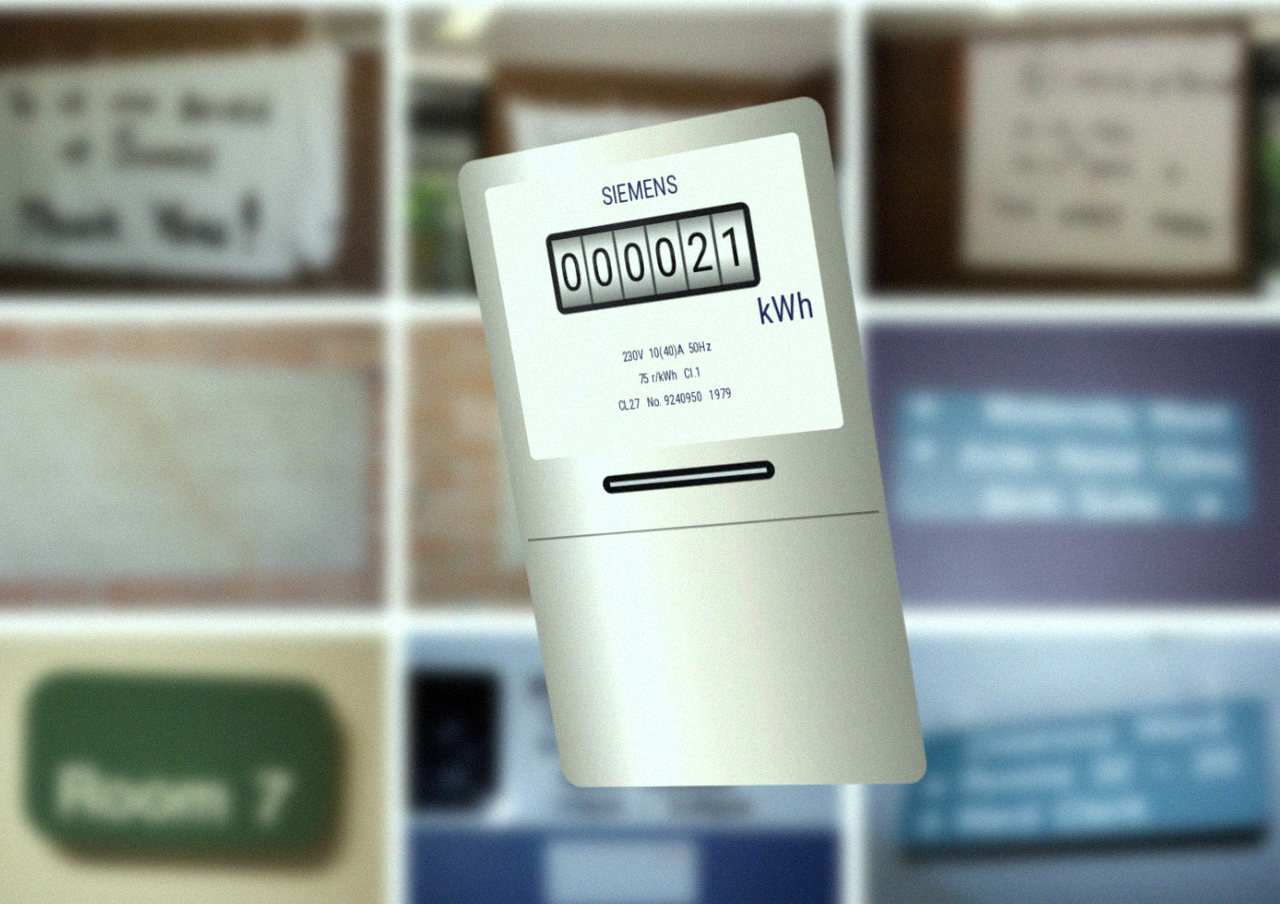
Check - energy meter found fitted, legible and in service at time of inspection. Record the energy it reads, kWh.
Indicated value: 21 kWh
